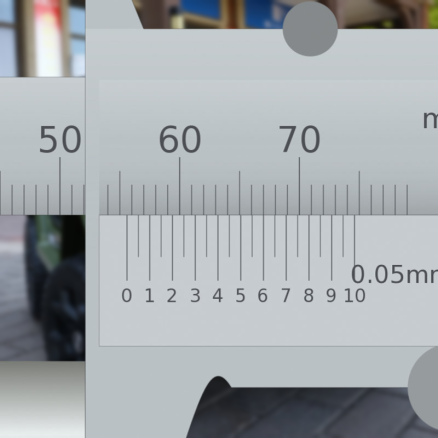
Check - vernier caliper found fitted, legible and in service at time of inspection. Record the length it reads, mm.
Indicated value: 55.6 mm
